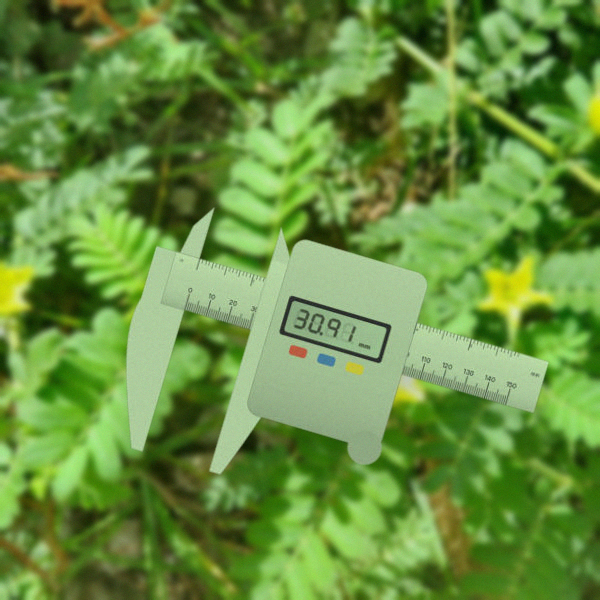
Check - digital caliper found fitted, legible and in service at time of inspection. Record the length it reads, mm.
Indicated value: 30.91 mm
